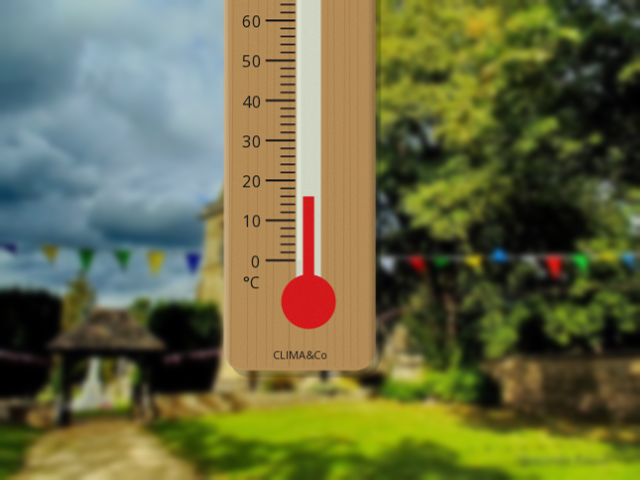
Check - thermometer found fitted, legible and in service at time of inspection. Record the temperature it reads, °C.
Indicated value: 16 °C
